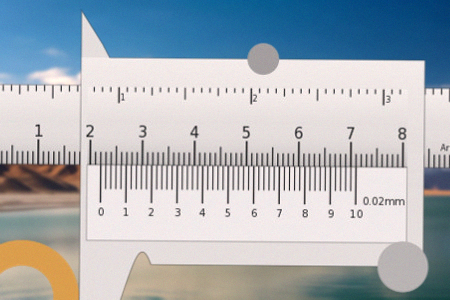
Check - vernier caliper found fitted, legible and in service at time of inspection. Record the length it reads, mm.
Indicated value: 22.0 mm
